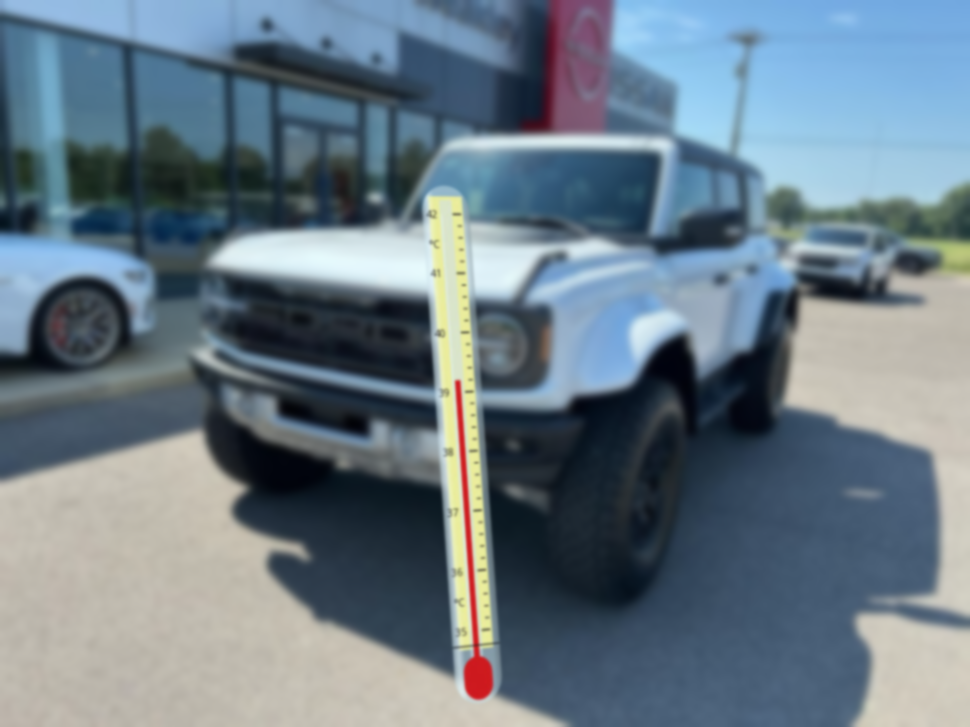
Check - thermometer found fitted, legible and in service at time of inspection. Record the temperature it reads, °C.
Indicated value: 39.2 °C
